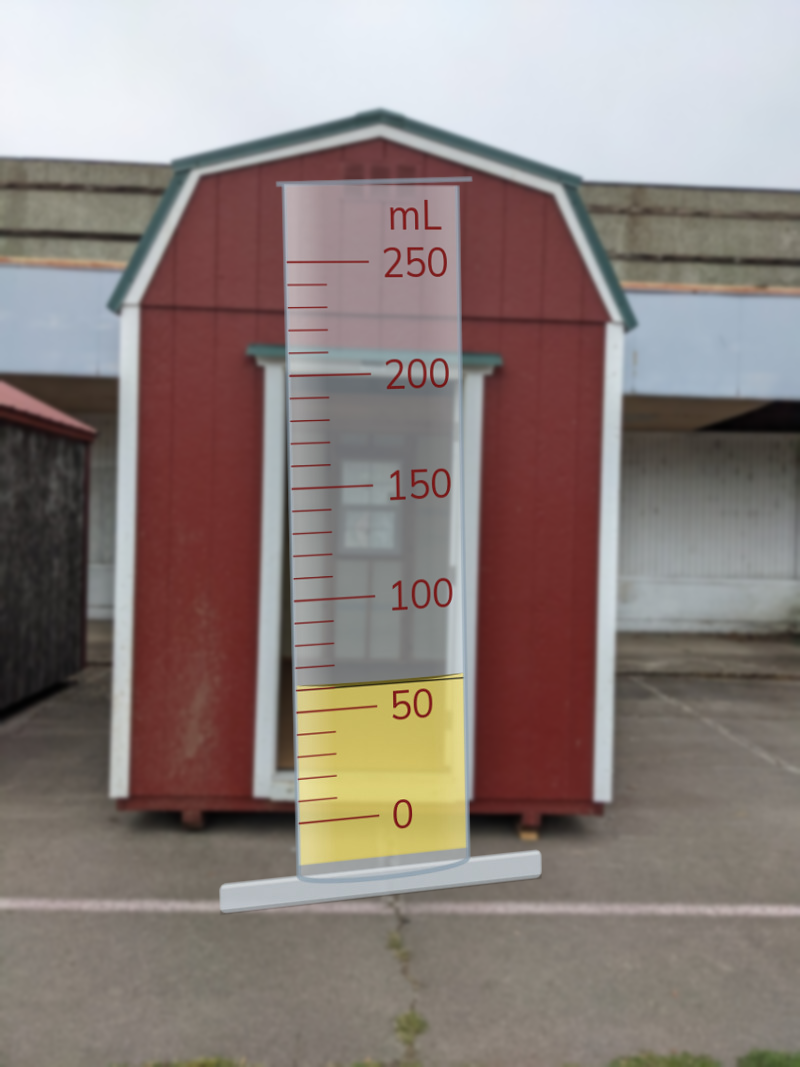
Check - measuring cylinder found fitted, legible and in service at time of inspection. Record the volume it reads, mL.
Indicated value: 60 mL
